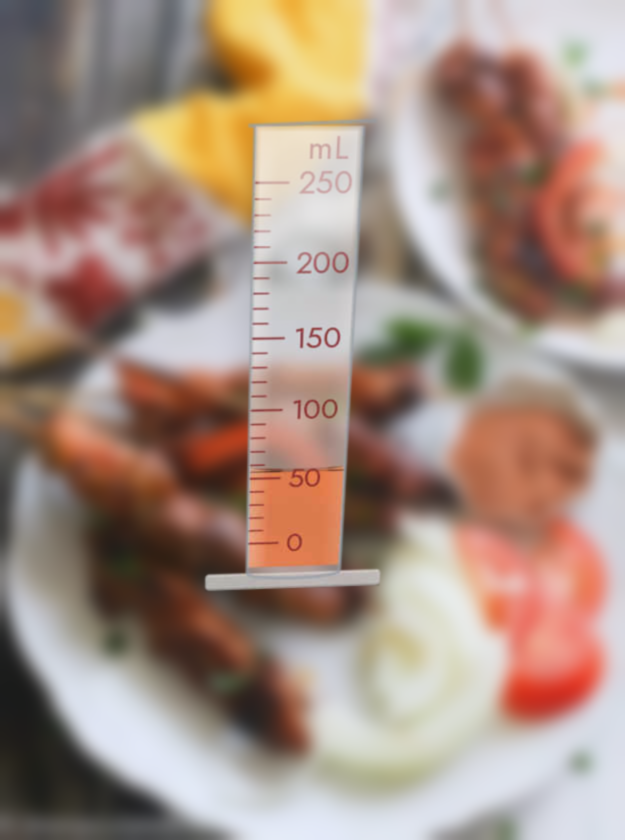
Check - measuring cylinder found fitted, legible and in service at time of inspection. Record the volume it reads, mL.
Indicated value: 55 mL
